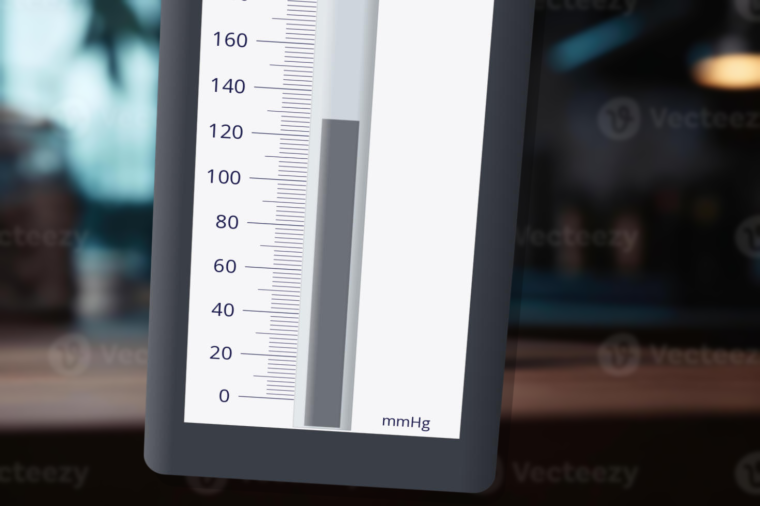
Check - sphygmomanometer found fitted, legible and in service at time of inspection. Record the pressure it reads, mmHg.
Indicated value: 128 mmHg
